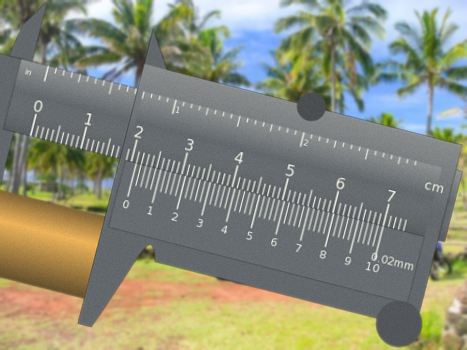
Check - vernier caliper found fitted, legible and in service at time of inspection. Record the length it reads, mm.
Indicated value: 21.0 mm
